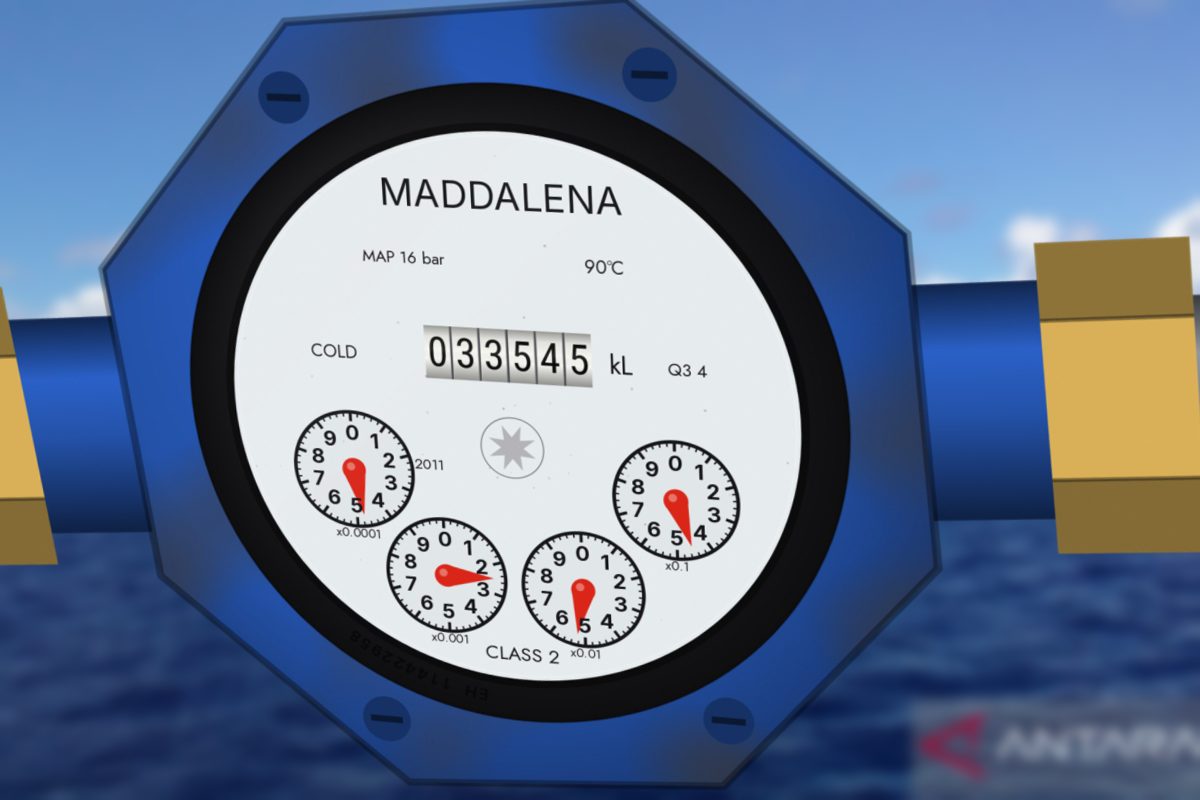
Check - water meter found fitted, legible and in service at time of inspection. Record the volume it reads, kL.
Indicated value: 33545.4524 kL
